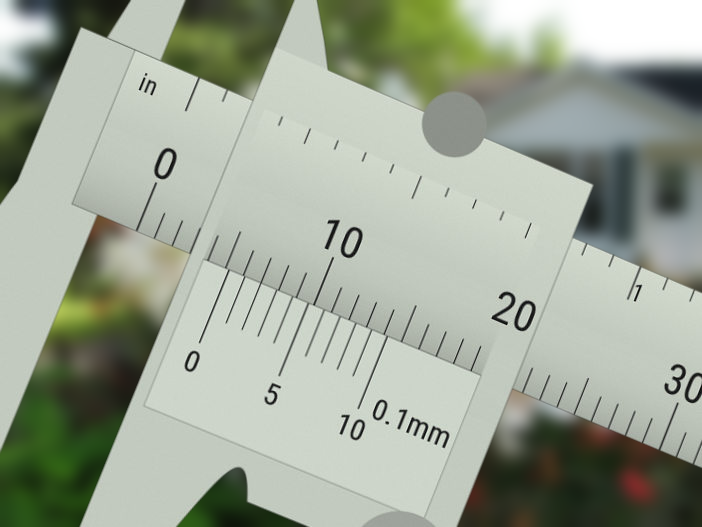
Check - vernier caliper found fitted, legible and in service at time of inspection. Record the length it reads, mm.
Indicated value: 5.2 mm
